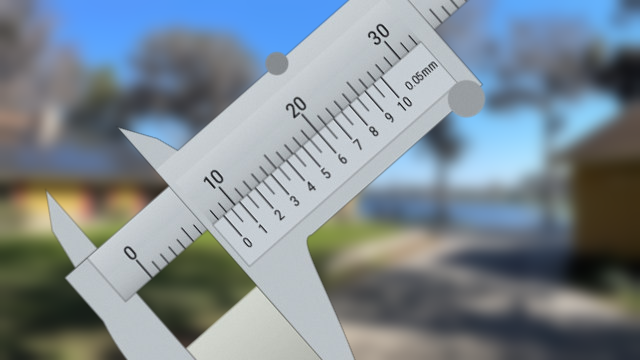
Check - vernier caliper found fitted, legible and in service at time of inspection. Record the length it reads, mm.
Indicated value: 8.6 mm
